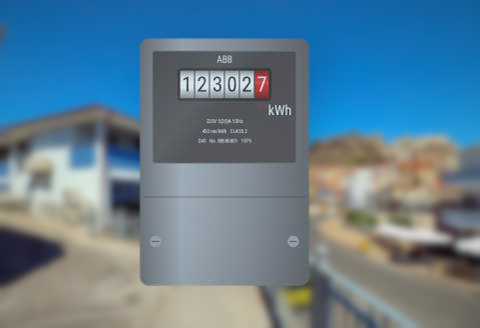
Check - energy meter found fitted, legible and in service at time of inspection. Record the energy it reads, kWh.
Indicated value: 12302.7 kWh
